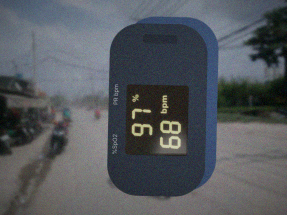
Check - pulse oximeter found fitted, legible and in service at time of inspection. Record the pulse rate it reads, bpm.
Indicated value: 68 bpm
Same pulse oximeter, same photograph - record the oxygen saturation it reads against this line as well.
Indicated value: 97 %
